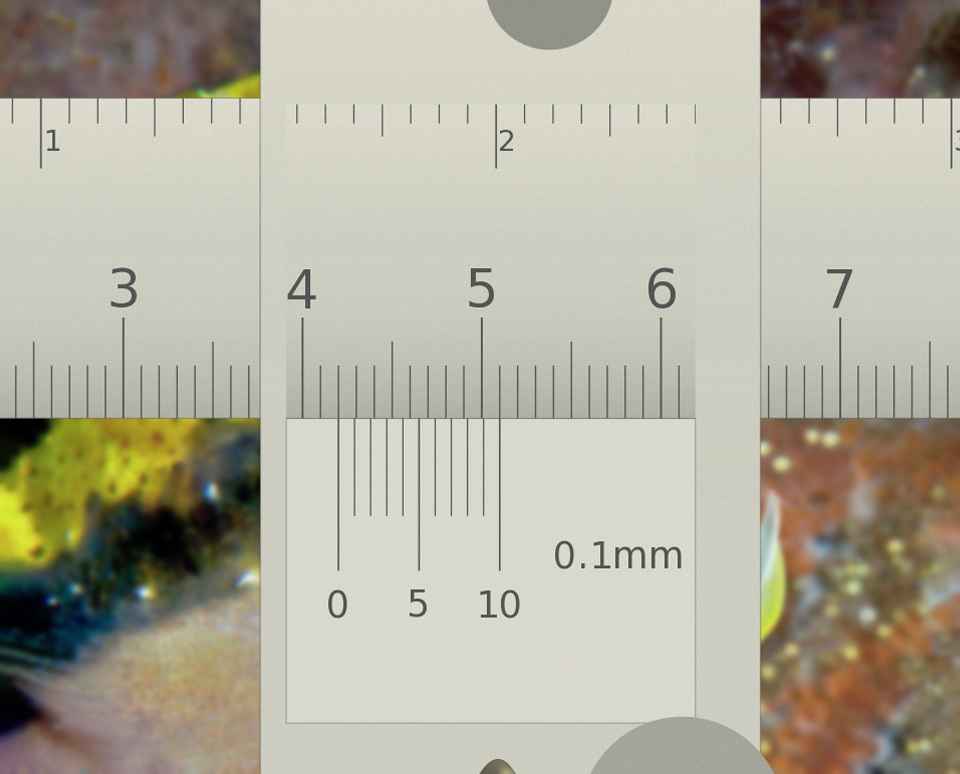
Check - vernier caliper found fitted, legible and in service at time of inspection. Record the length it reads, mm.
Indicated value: 42.0 mm
